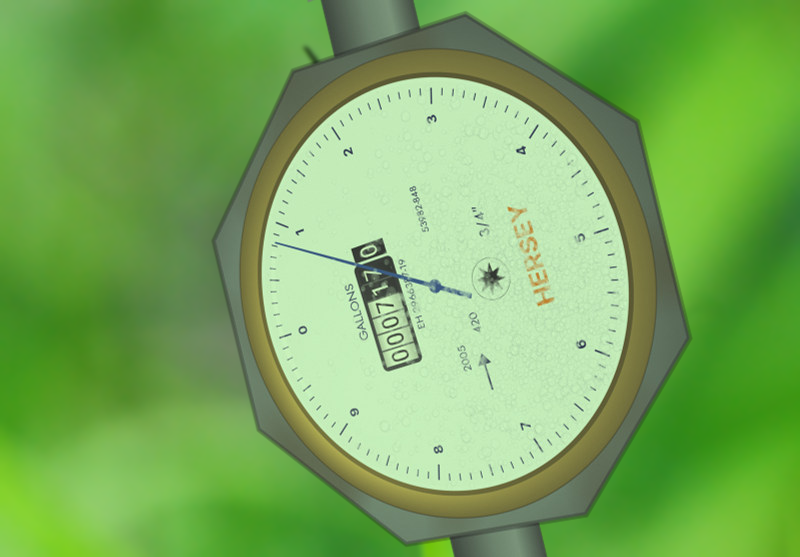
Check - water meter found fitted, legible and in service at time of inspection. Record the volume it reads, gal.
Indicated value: 7170.8 gal
